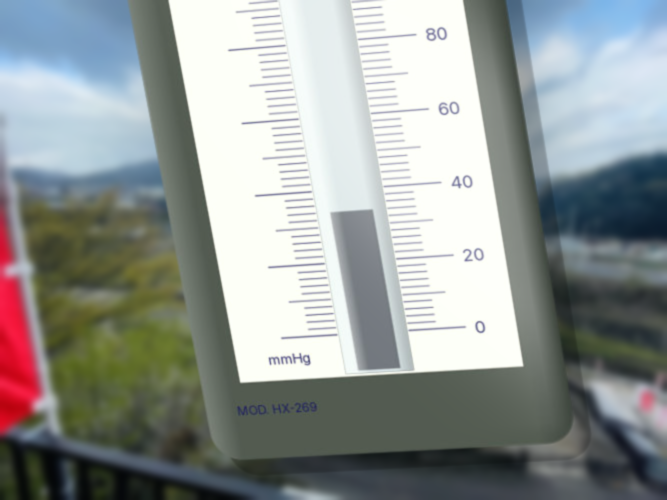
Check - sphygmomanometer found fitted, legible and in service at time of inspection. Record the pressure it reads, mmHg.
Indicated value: 34 mmHg
